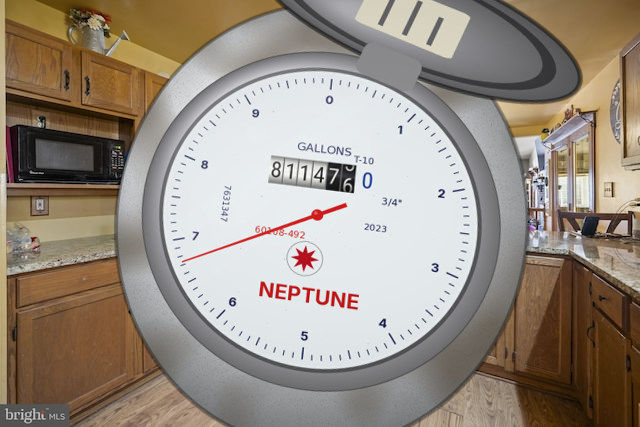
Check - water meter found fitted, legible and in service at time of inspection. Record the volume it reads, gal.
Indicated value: 8114756.7 gal
